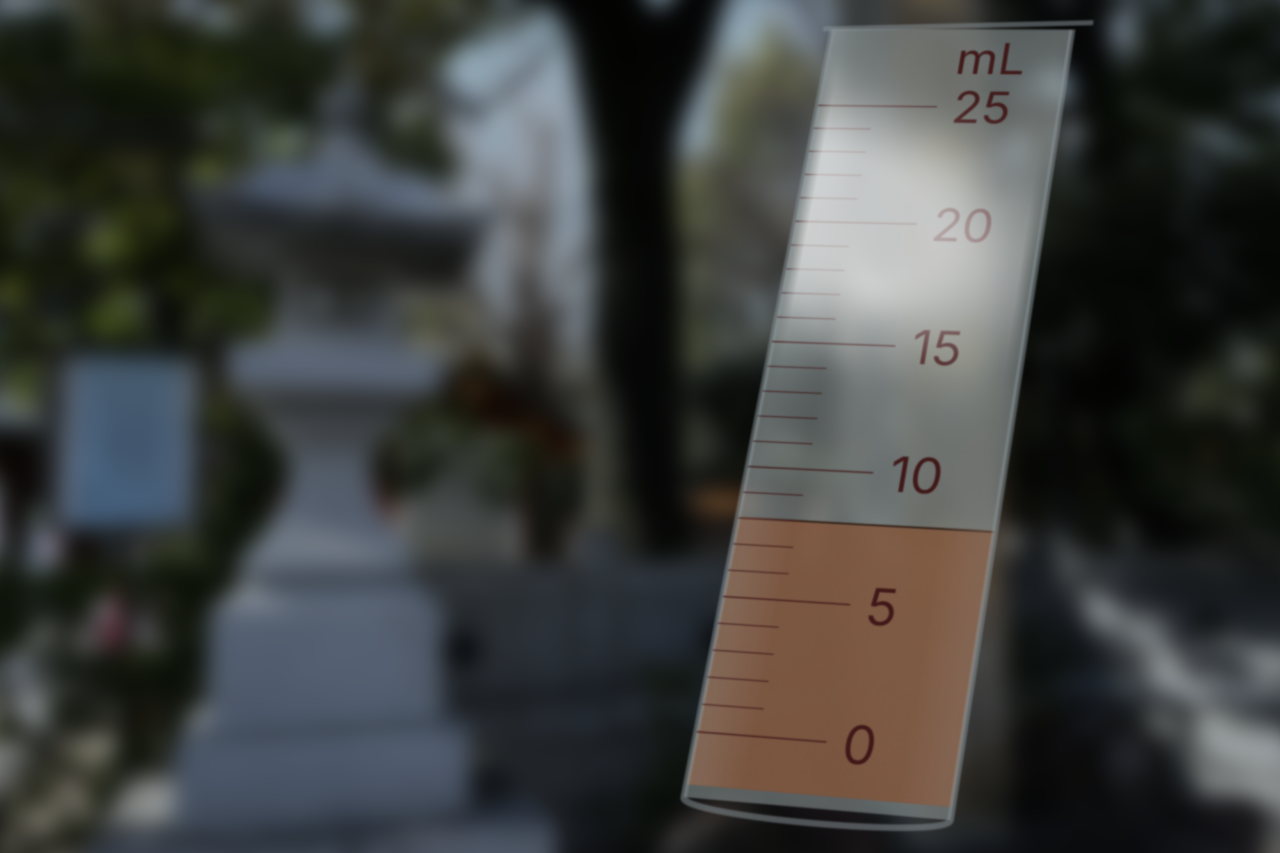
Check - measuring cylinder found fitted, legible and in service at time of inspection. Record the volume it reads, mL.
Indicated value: 8 mL
